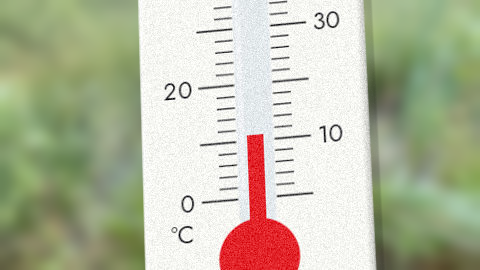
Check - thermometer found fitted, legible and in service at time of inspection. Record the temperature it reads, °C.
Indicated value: 11 °C
